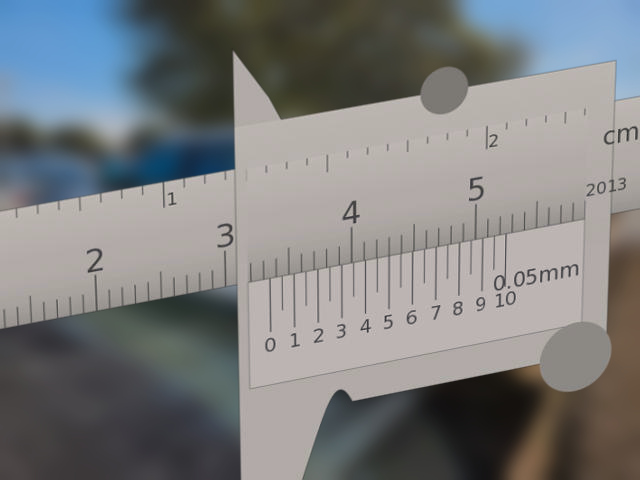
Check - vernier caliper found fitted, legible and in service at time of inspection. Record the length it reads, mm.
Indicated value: 33.5 mm
